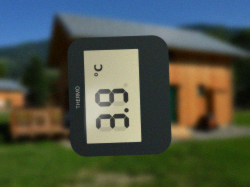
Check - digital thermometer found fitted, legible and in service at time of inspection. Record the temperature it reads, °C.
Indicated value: 3.9 °C
